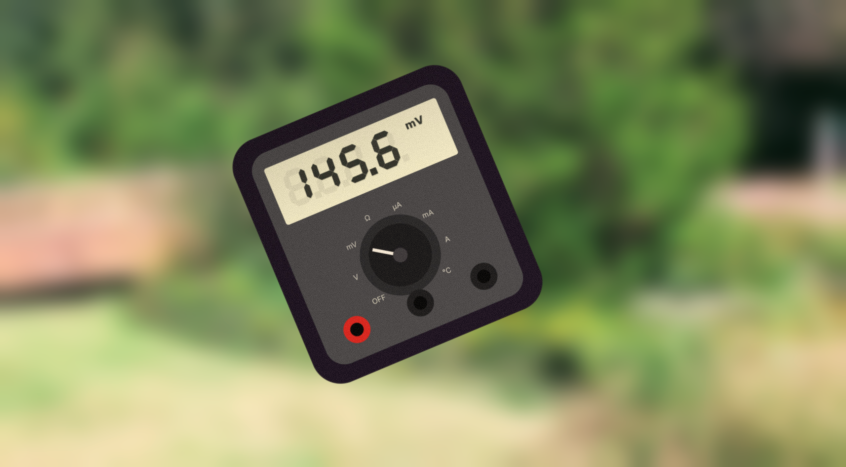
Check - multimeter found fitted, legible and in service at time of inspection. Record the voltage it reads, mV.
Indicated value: 145.6 mV
